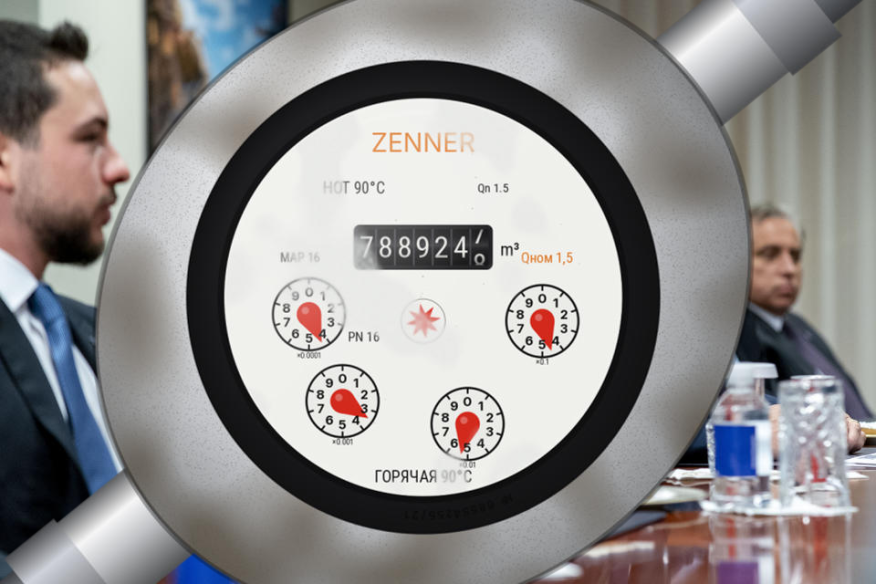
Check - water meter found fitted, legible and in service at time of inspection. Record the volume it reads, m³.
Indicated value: 7889247.4534 m³
